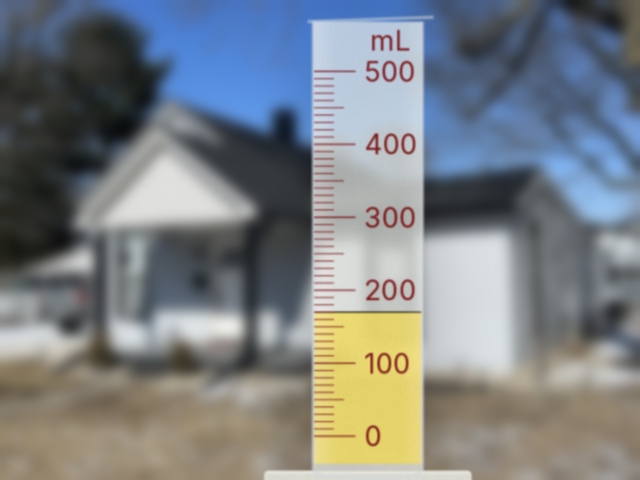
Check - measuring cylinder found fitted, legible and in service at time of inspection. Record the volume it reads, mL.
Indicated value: 170 mL
